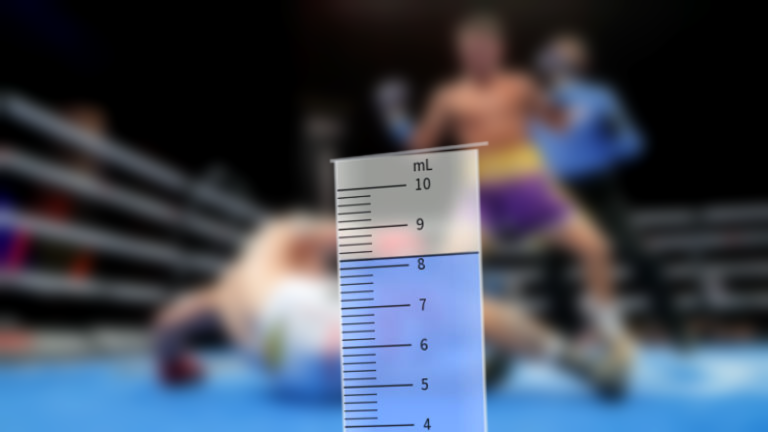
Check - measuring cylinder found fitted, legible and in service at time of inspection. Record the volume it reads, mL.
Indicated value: 8.2 mL
